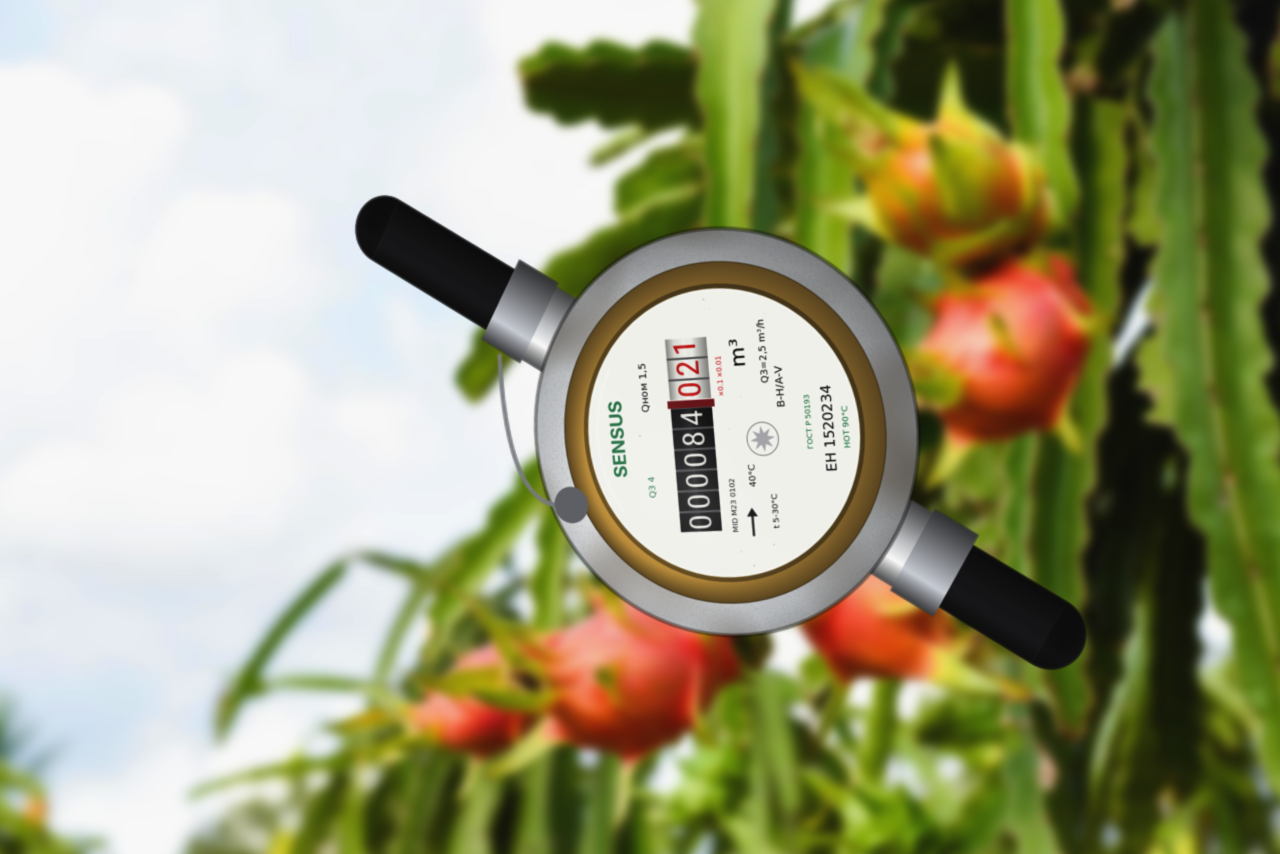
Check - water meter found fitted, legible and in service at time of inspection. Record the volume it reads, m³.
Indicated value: 84.021 m³
